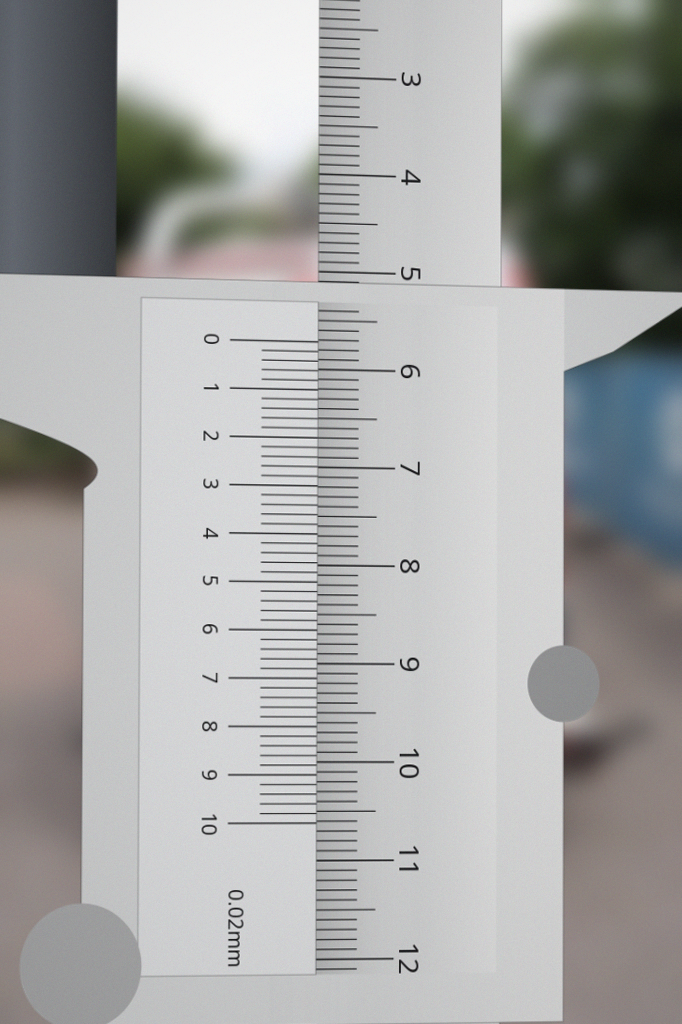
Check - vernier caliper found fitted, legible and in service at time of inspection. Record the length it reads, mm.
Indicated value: 57.2 mm
